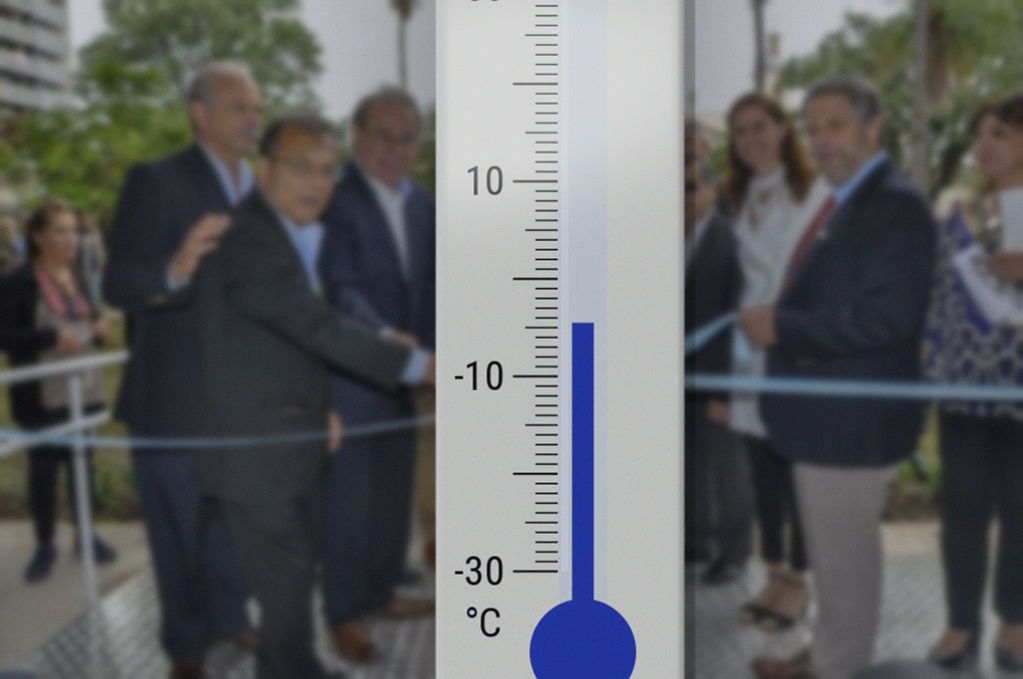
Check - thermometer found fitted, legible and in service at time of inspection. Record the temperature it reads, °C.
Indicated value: -4.5 °C
